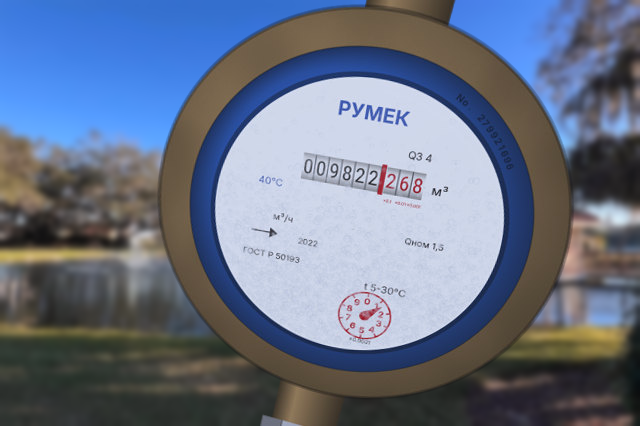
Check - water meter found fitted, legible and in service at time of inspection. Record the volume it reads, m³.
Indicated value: 9822.2681 m³
